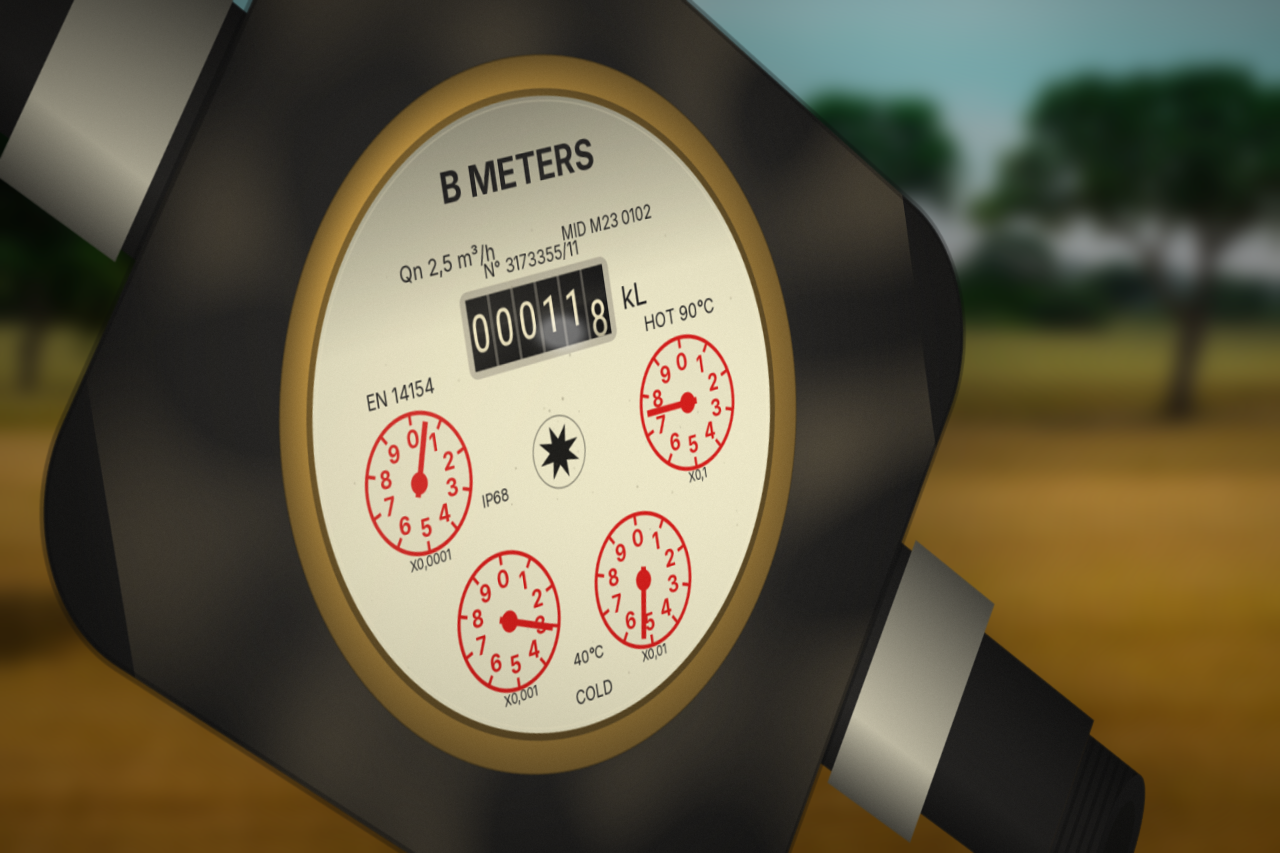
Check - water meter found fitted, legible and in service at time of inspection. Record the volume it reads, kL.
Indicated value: 117.7530 kL
